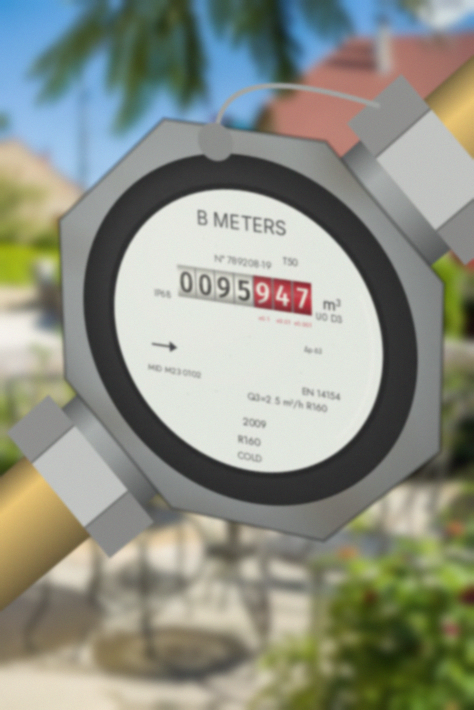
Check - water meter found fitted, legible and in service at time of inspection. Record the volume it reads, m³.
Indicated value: 95.947 m³
